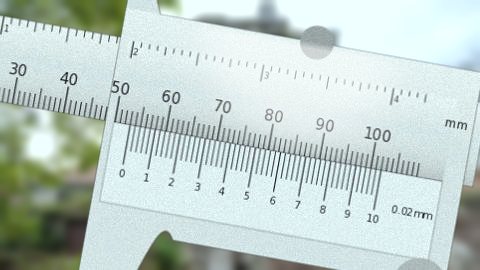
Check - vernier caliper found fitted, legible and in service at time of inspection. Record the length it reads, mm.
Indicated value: 53.0 mm
